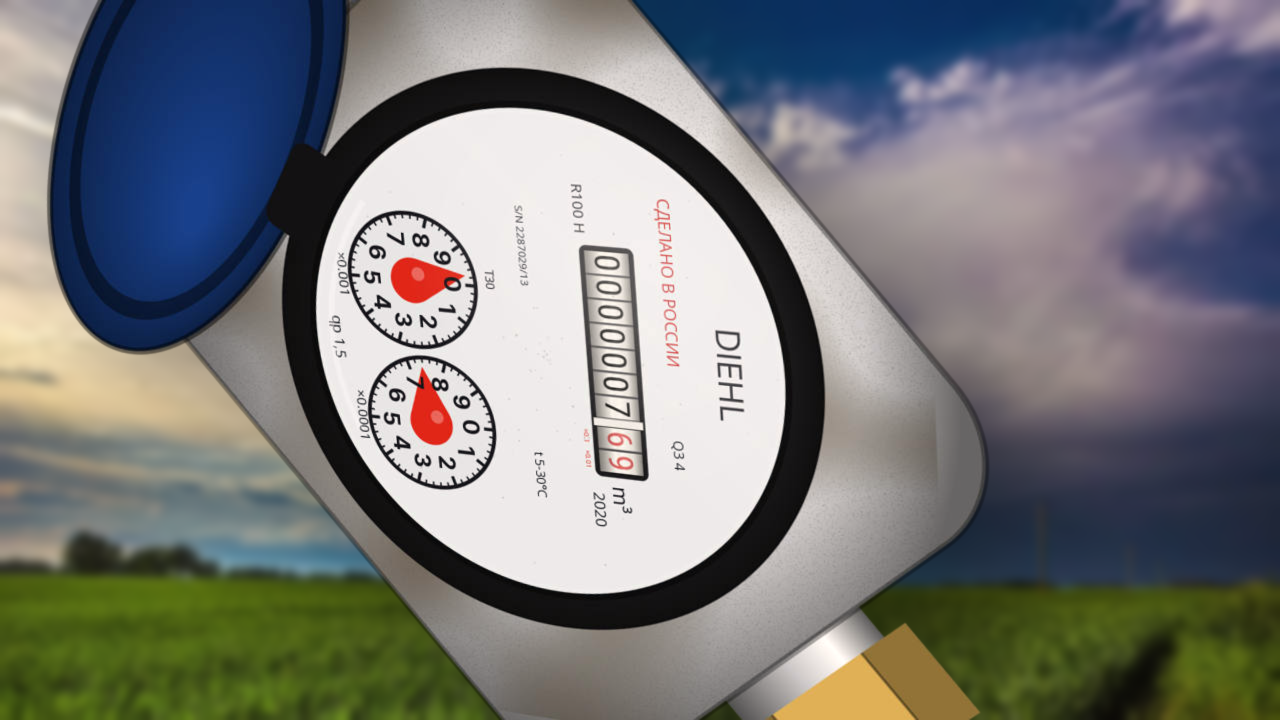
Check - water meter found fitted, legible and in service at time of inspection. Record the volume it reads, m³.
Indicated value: 7.6897 m³
